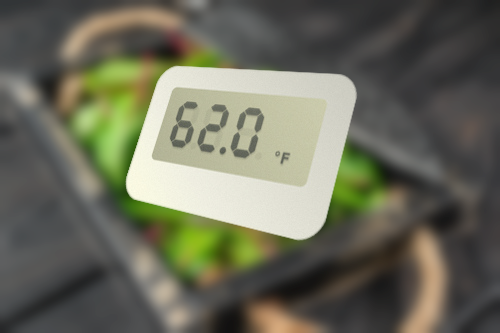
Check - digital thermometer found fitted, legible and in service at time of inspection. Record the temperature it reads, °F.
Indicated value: 62.0 °F
